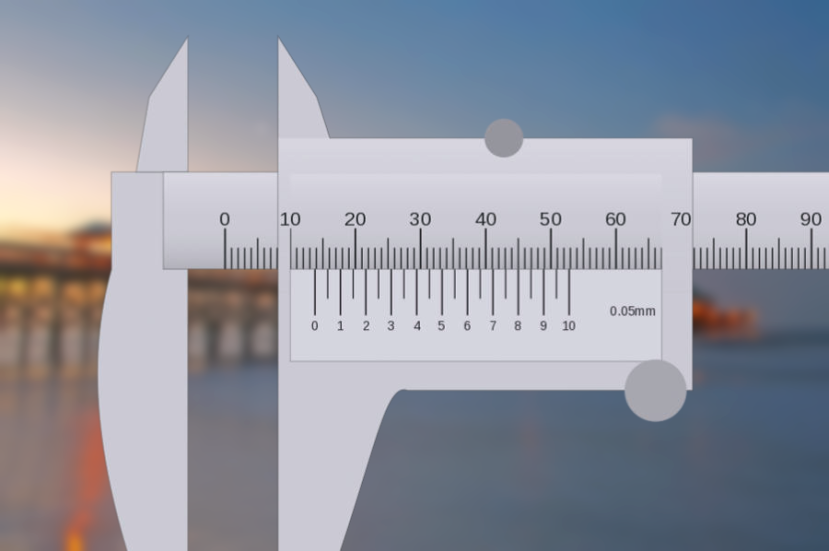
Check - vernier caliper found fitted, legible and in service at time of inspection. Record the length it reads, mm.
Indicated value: 13.8 mm
